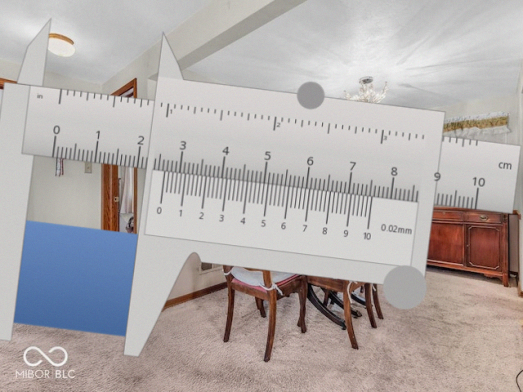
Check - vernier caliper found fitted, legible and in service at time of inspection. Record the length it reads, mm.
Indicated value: 26.5 mm
